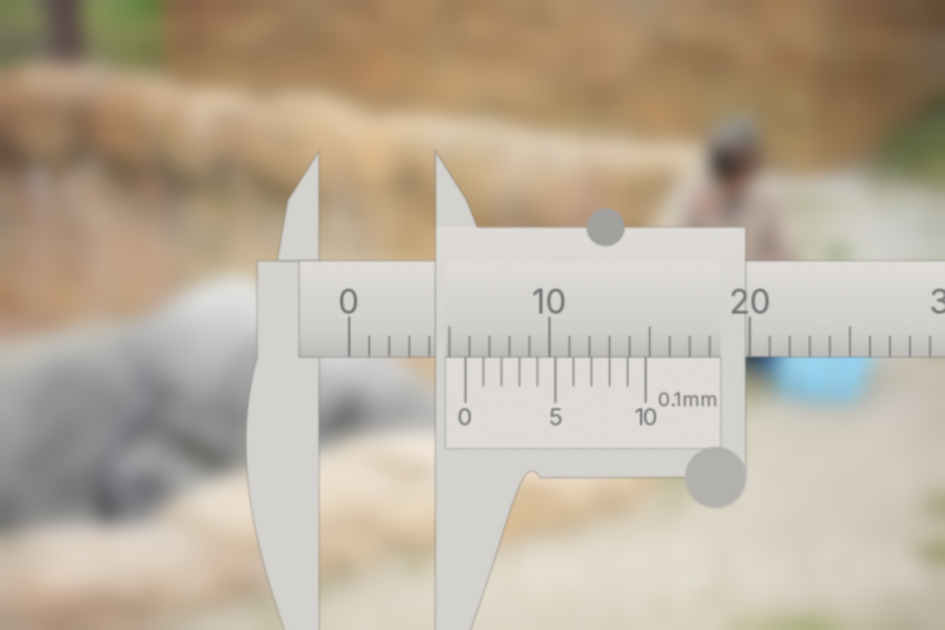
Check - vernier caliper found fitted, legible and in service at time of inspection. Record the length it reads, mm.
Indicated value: 5.8 mm
